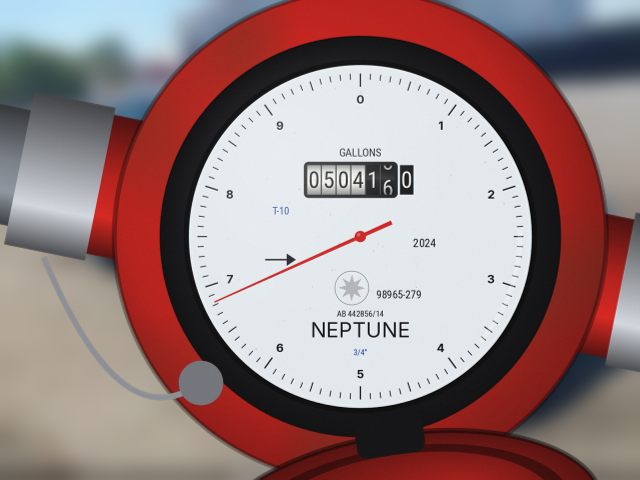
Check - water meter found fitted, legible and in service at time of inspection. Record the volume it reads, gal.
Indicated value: 504156.8 gal
